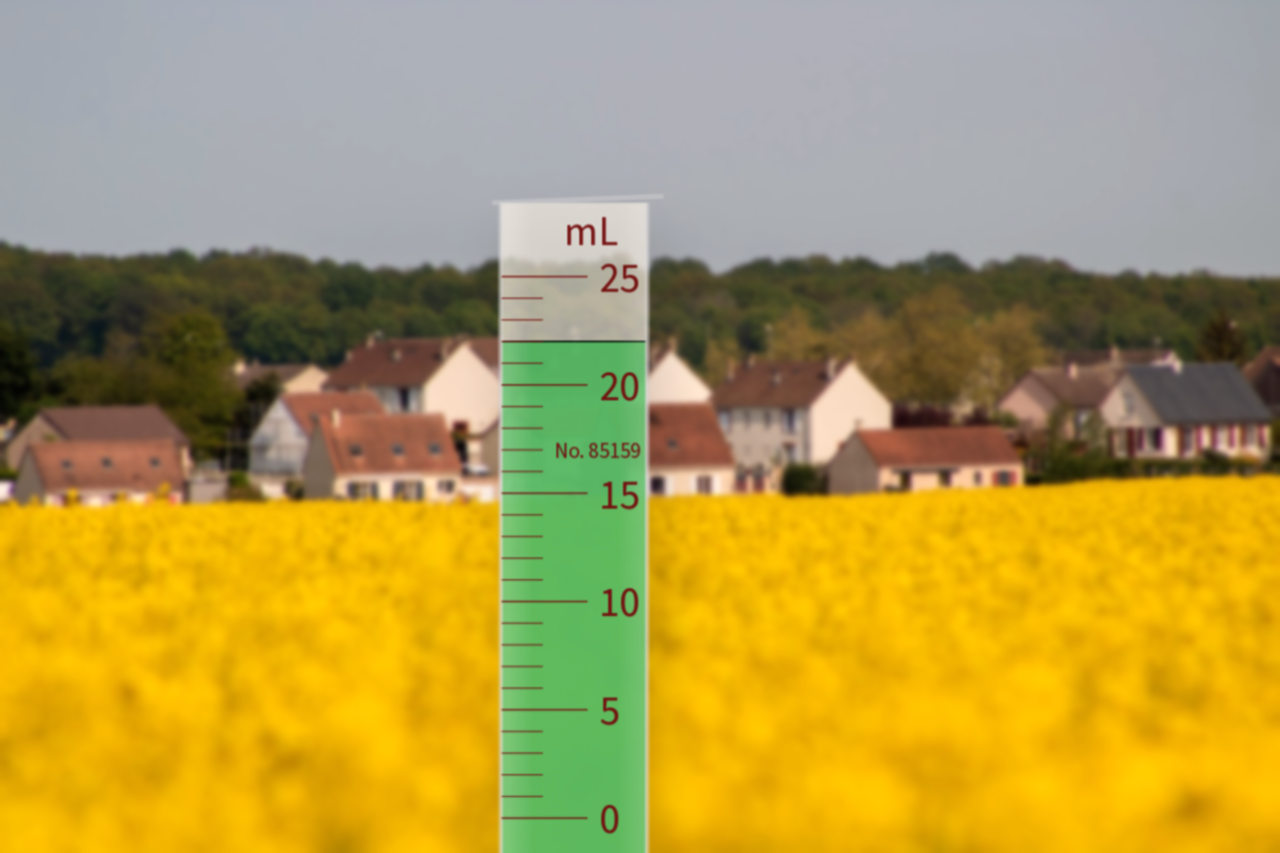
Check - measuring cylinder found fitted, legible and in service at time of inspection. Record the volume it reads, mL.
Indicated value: 22 mL
